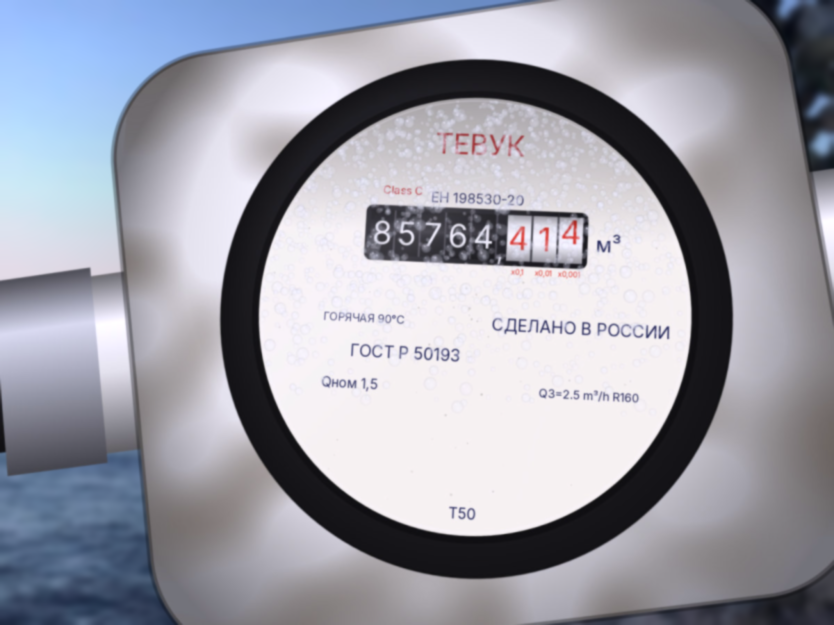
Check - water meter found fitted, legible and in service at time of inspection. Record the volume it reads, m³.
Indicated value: 85764.414 m³
